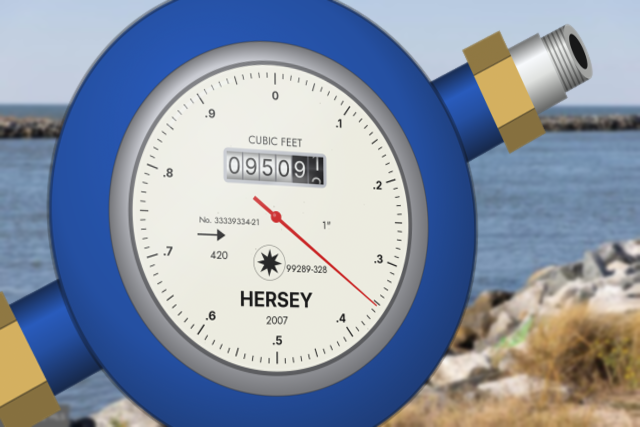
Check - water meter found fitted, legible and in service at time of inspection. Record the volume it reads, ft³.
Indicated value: 95091.35 ft³
